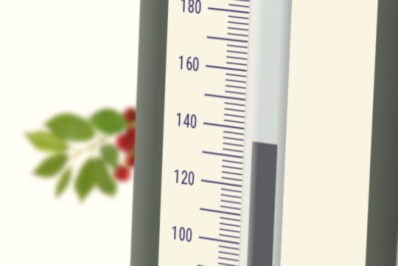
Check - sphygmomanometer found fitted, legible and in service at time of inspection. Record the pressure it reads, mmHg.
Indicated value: 136 mmHg
